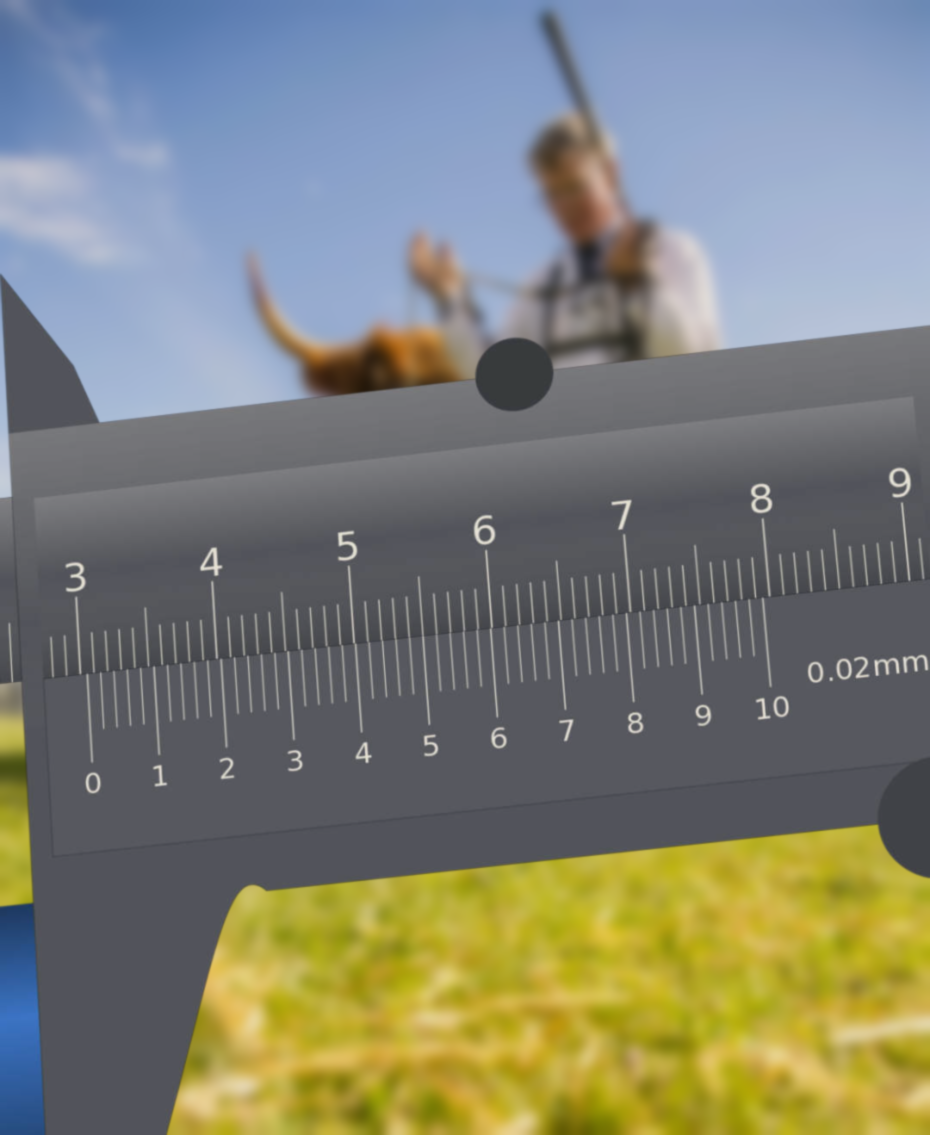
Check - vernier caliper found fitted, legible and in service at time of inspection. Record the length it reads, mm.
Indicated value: 30.5 mm
